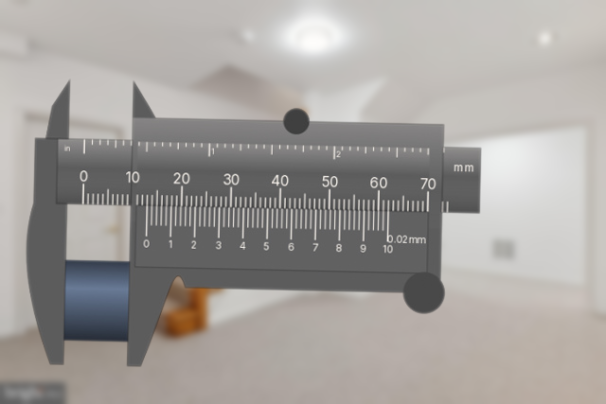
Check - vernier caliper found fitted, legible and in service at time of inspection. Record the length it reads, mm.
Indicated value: 13.0 mm
